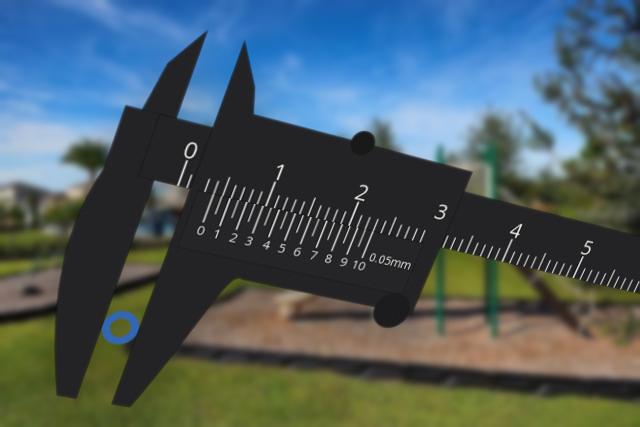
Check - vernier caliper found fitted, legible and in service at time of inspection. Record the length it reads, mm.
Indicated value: 4.0 mm
